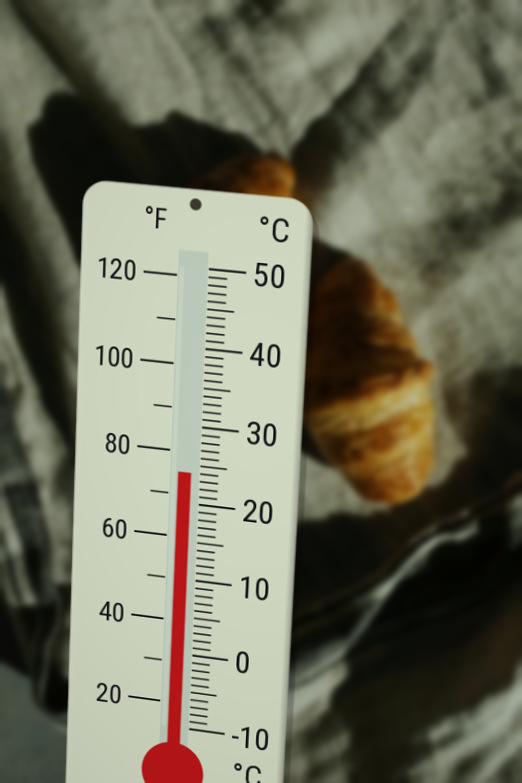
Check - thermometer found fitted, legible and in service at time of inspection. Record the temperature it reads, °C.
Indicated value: 24 °C
